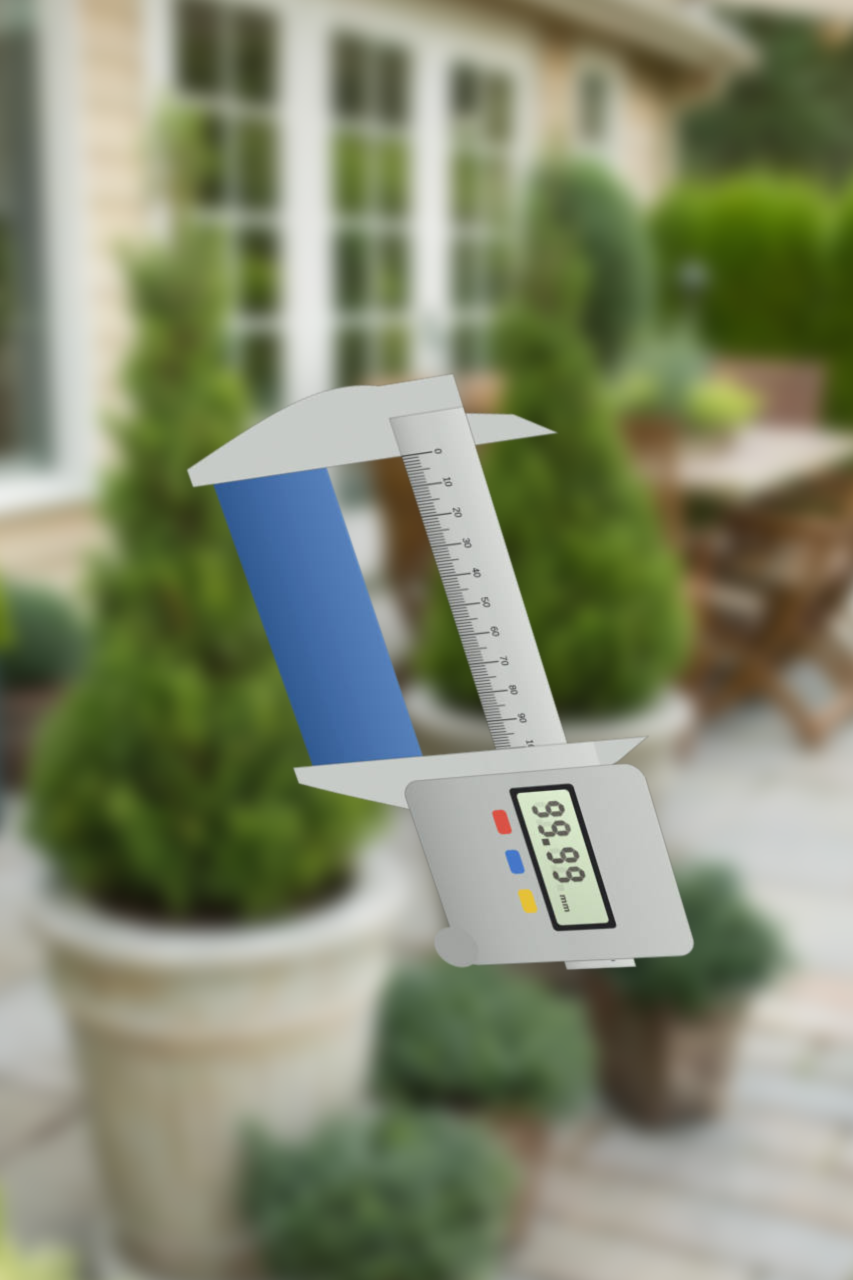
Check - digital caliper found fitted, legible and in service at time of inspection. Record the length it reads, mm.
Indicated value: 99.99 mm
